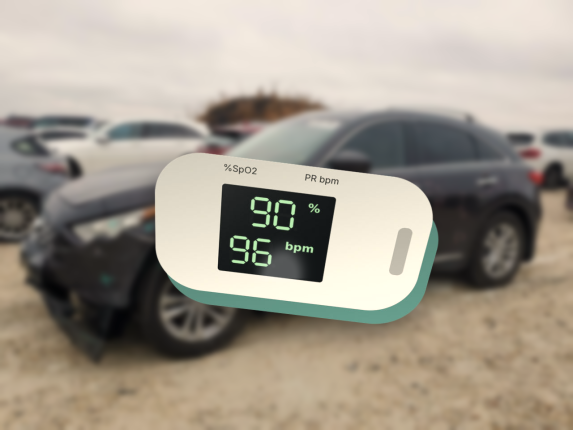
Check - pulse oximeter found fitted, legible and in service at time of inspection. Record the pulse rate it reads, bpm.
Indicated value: 96 bpm
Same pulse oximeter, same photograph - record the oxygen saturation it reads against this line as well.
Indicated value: 90 %
